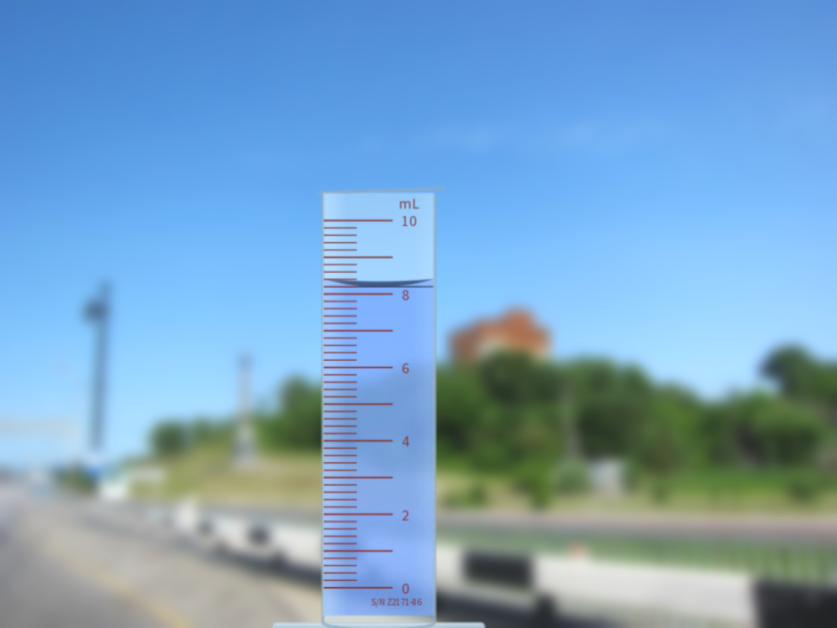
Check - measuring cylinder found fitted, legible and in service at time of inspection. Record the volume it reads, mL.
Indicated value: 8.2 mL
